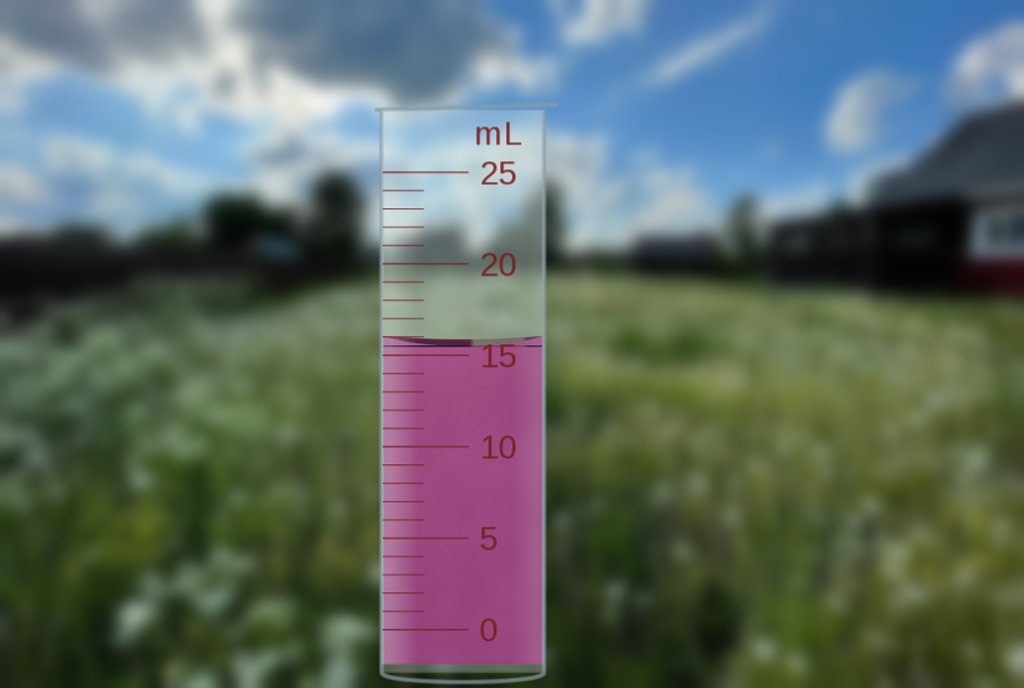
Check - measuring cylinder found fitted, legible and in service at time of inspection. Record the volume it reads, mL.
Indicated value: 15.5 mL
